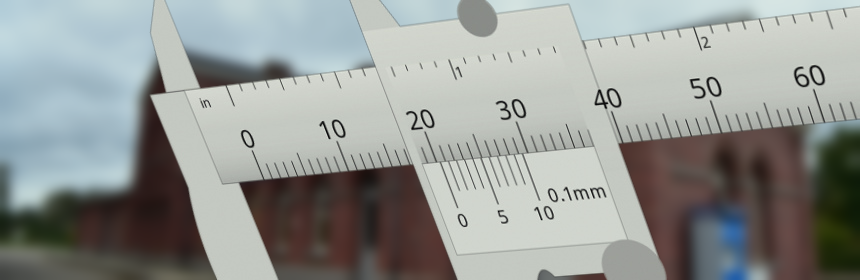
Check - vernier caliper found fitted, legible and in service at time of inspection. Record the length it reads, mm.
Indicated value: 20.4 mm
